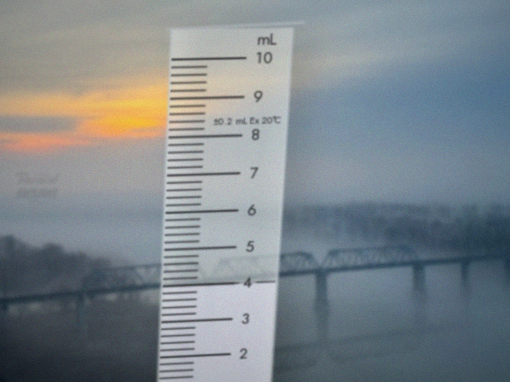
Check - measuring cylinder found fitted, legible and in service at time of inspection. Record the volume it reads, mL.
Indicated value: 4 mL
